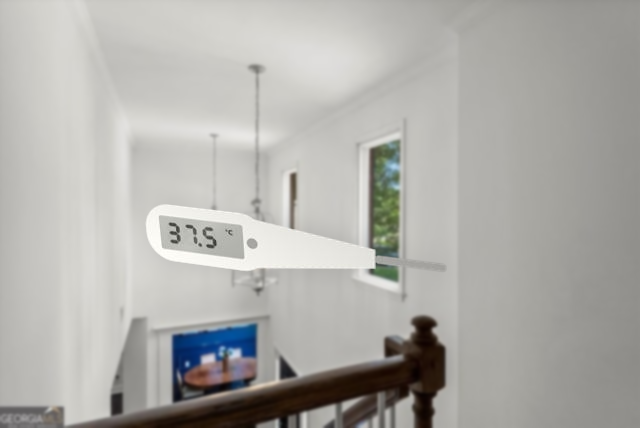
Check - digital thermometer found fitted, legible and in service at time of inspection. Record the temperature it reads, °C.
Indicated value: 37.5 °C
